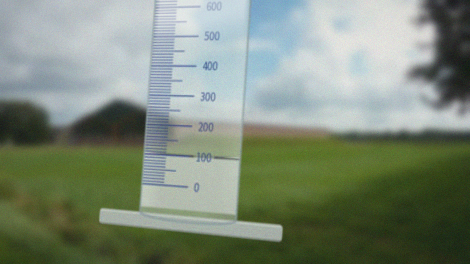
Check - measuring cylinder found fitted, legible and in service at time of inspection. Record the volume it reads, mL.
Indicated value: 100 mL
